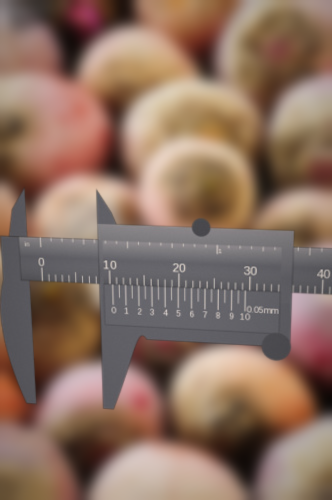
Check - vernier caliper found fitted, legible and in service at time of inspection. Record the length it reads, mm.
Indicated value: 10.4 mm
